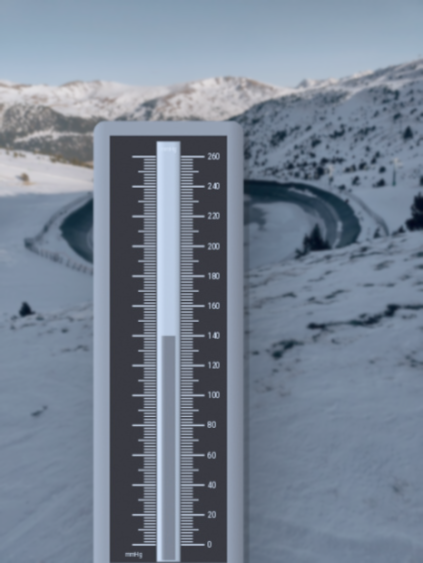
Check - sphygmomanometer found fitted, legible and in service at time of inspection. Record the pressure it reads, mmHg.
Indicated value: 140 mmHg
